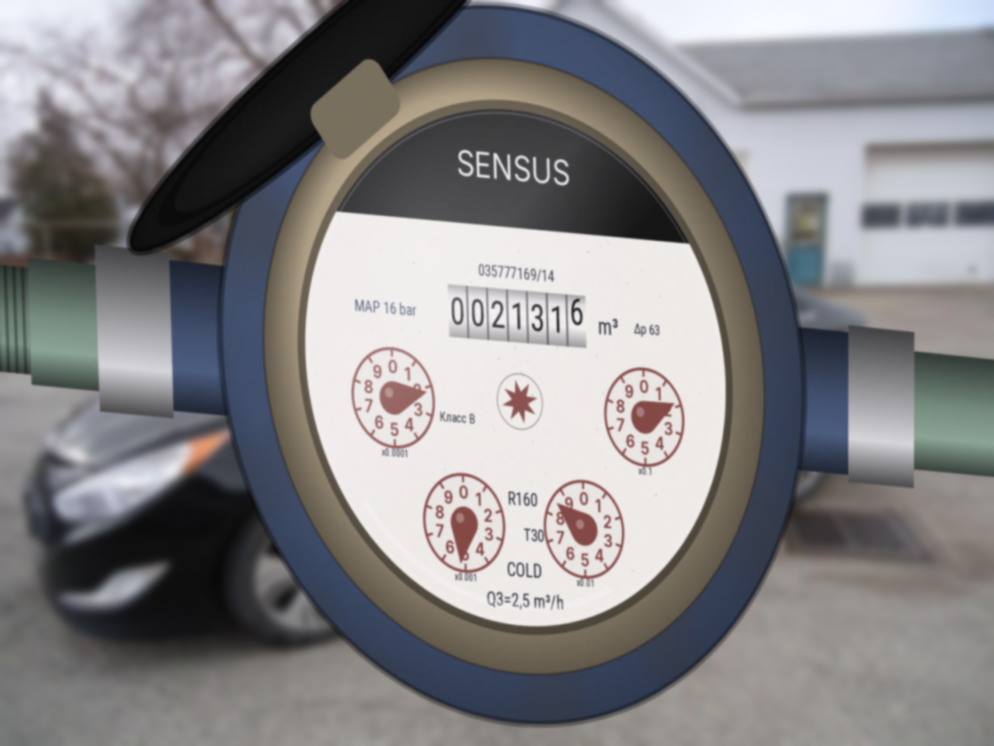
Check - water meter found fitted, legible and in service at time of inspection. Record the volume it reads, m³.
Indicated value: 21316.1852 m³
